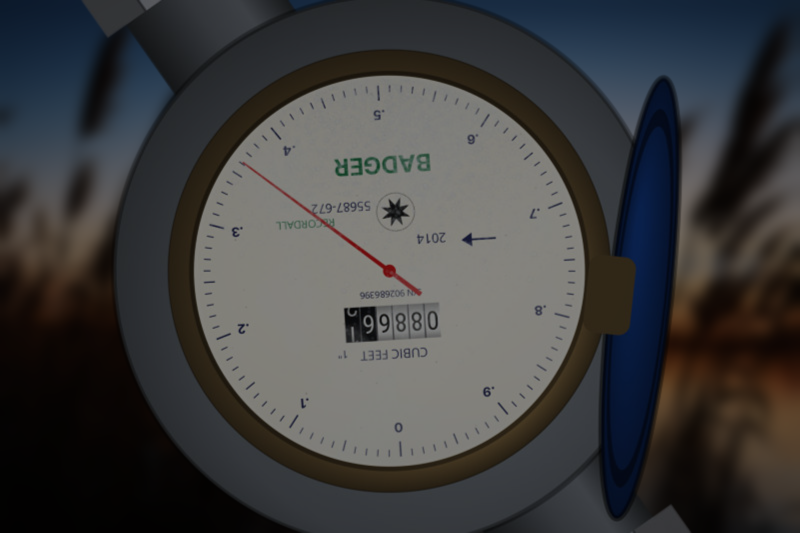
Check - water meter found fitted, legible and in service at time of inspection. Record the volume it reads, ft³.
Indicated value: 88661.36 ft³
